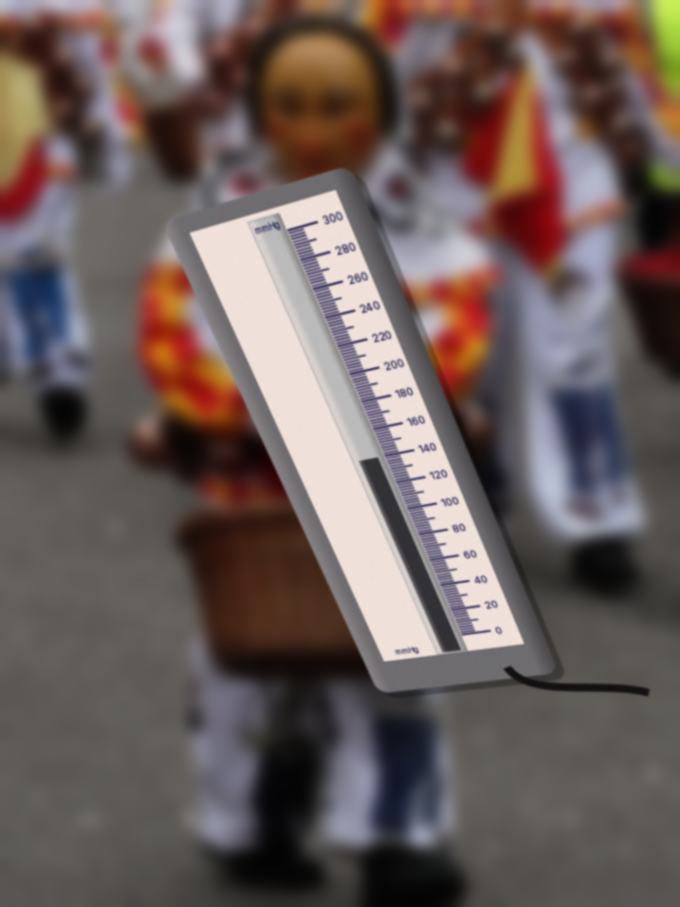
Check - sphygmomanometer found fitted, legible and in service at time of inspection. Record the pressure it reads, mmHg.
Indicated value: 140 mmHg
